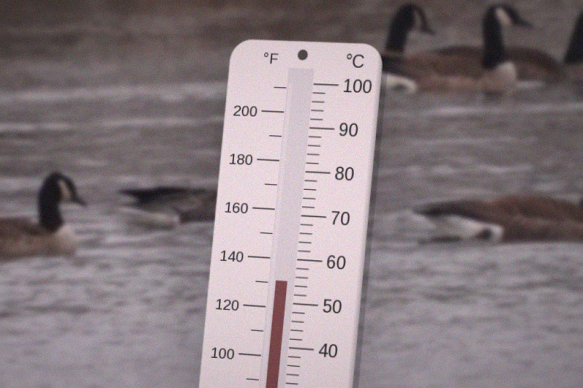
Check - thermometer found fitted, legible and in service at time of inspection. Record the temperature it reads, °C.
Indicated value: 55 °C
